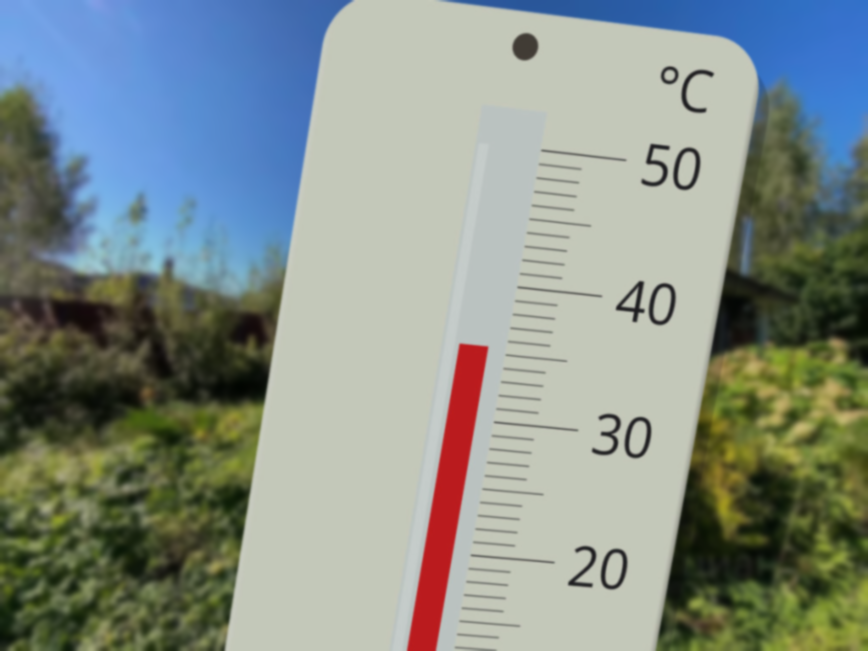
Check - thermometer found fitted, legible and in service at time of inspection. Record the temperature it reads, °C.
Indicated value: 35.5 °C
